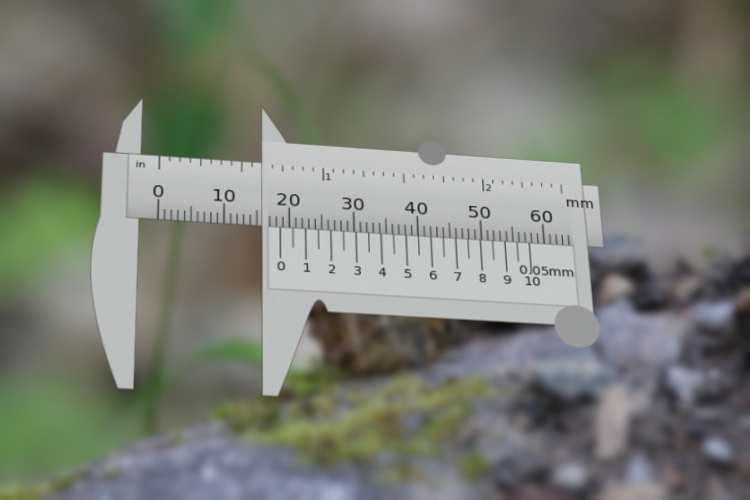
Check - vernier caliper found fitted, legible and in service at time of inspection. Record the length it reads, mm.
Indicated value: 18.6 mm
